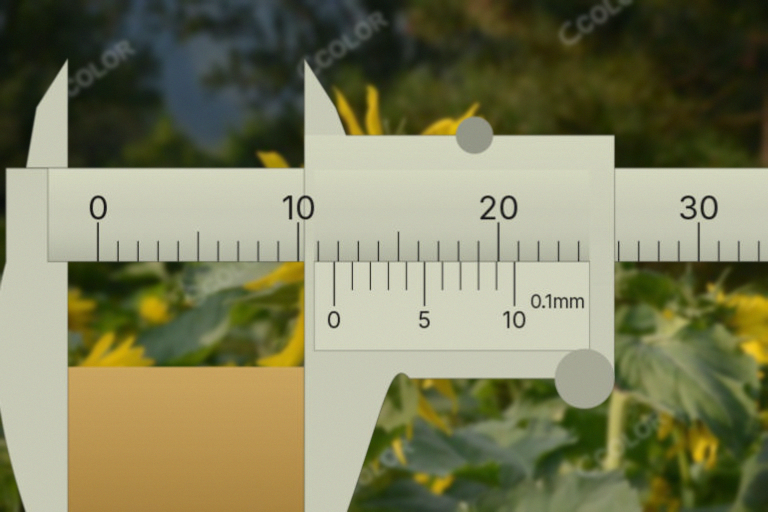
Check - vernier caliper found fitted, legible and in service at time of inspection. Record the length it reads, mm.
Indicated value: 11.8 mm
